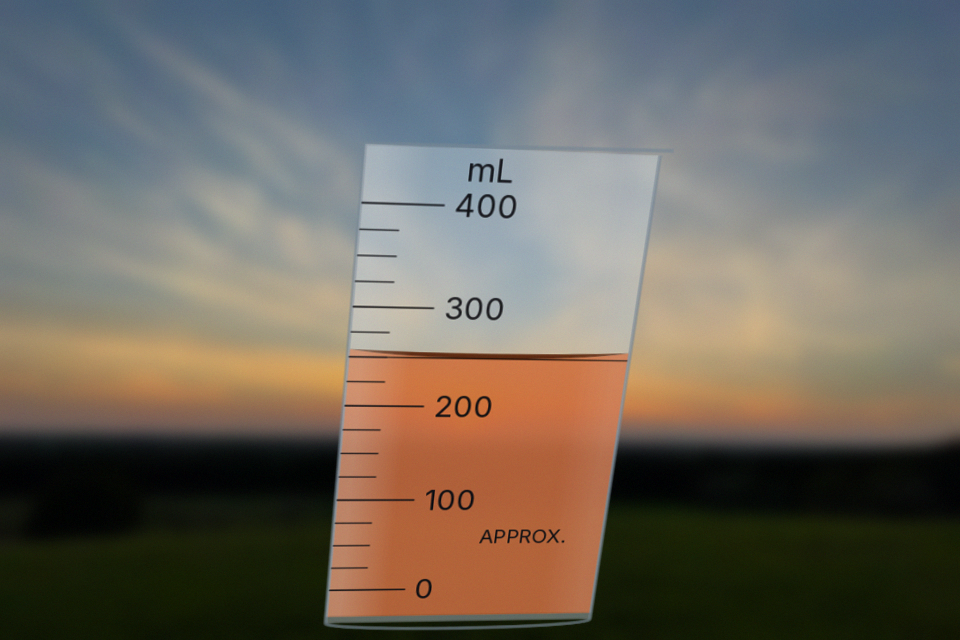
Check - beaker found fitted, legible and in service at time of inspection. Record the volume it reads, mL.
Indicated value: 250 mL
